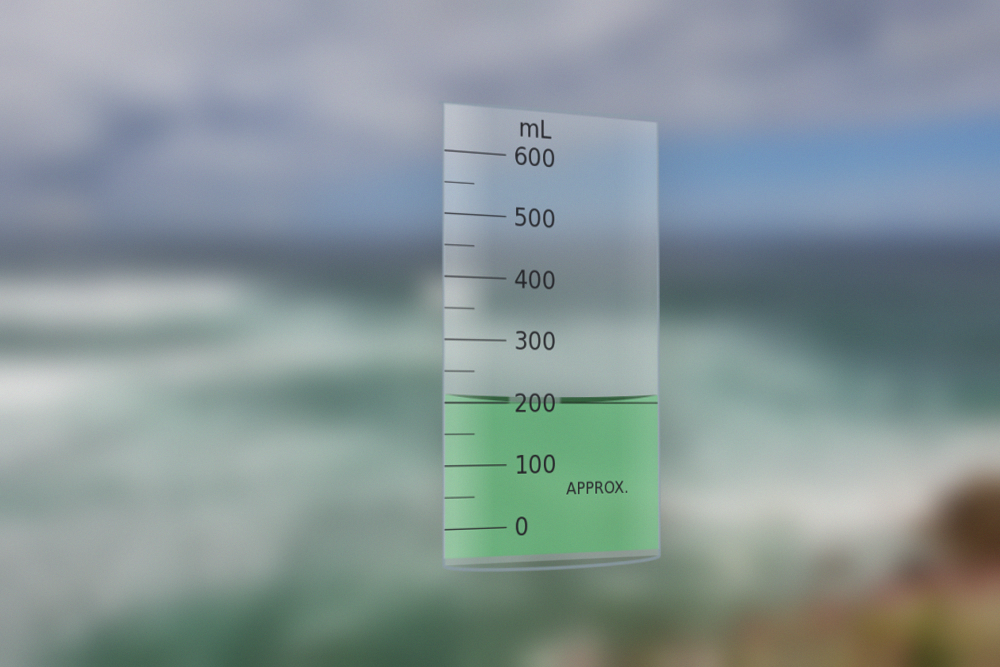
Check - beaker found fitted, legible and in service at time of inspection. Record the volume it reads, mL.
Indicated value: 200 mL
